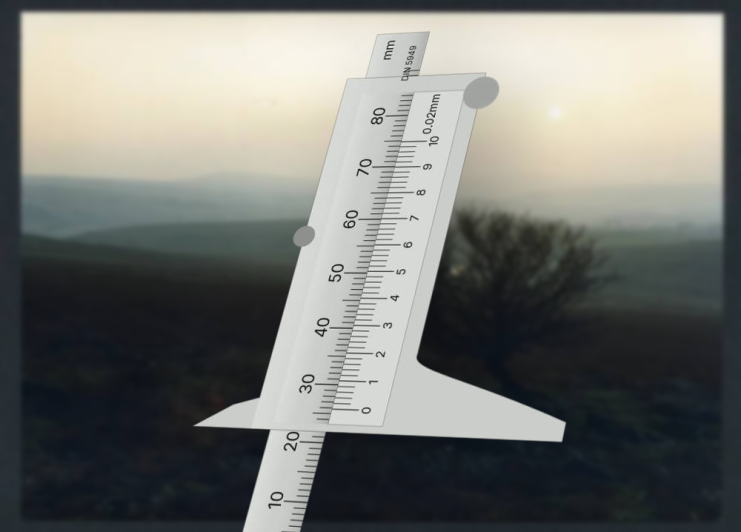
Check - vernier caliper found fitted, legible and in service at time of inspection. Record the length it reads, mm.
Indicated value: 25.8 mm
